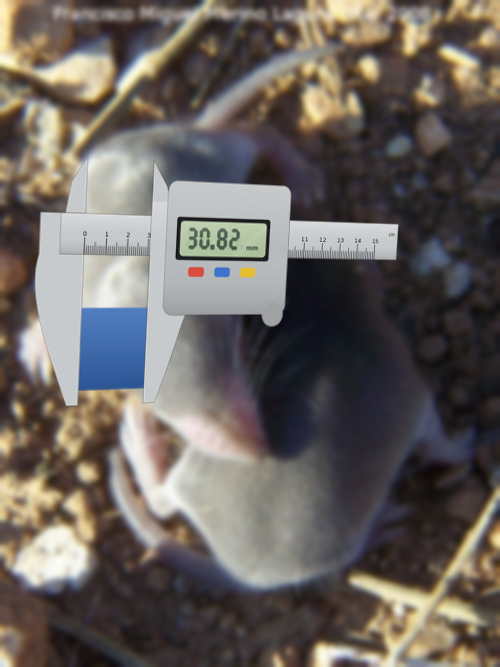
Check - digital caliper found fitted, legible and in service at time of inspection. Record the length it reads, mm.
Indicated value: 30.82 mm
